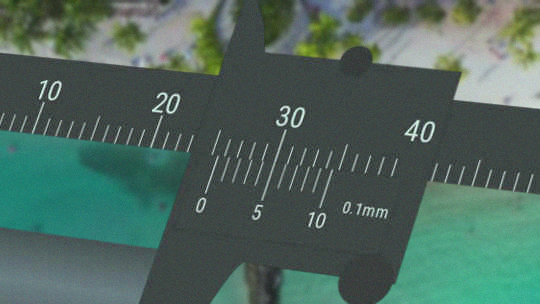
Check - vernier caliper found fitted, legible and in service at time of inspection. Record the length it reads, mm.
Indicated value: 25.5 mm
